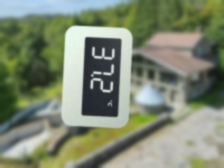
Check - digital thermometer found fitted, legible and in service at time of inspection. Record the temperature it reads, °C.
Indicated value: 37.2 °C
